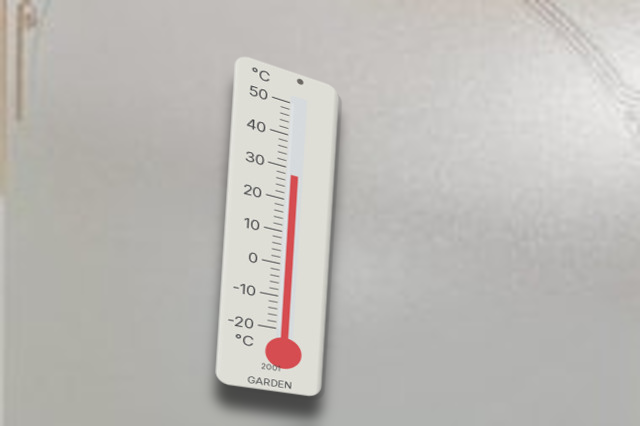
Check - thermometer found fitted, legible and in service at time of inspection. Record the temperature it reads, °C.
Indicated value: 28 °C
